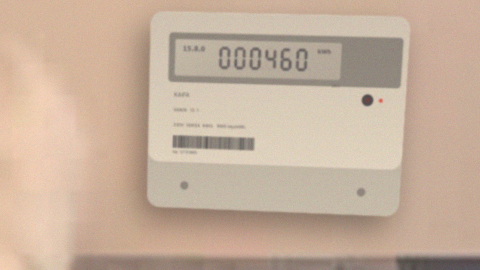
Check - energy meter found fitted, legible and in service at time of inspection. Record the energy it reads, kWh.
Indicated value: 460 kWh
